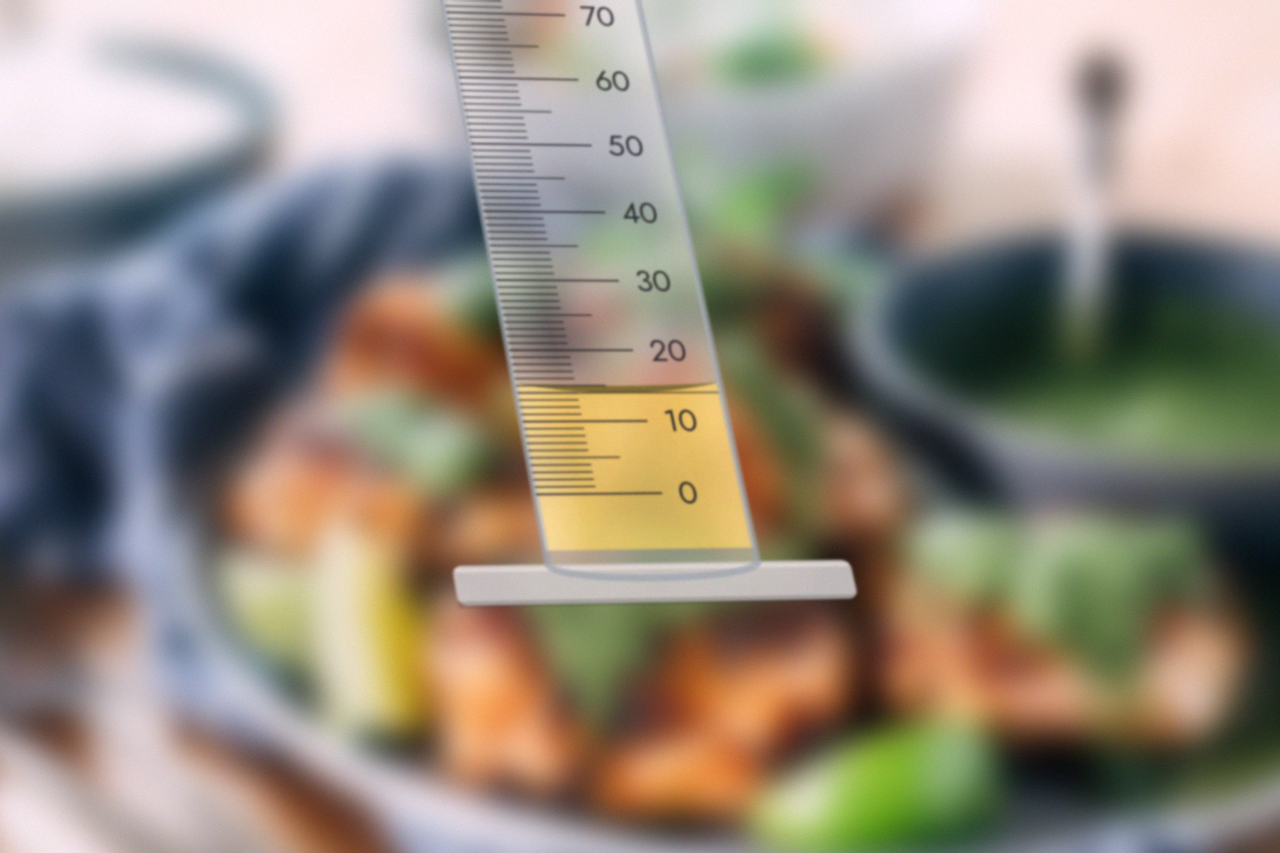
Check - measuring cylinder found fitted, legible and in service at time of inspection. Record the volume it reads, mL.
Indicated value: 14 mL
